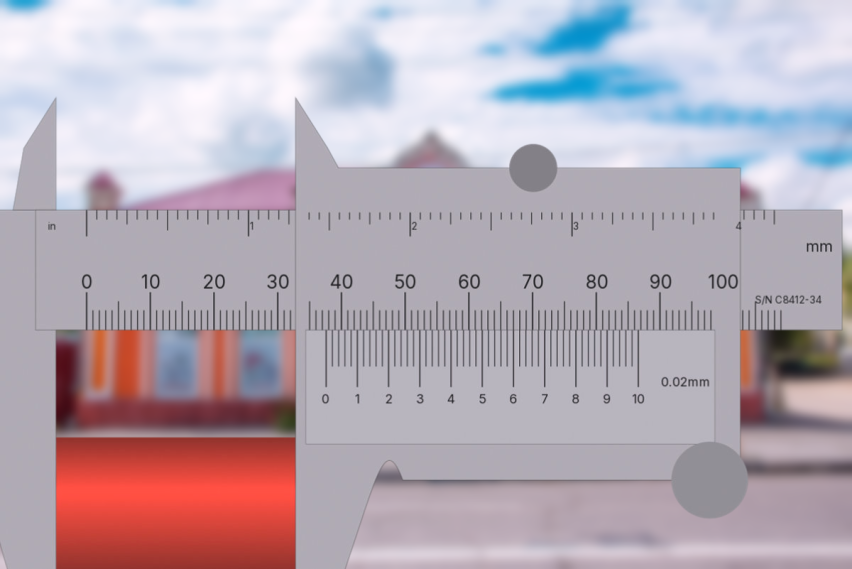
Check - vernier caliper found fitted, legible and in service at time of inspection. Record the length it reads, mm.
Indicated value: 37.6 mm
